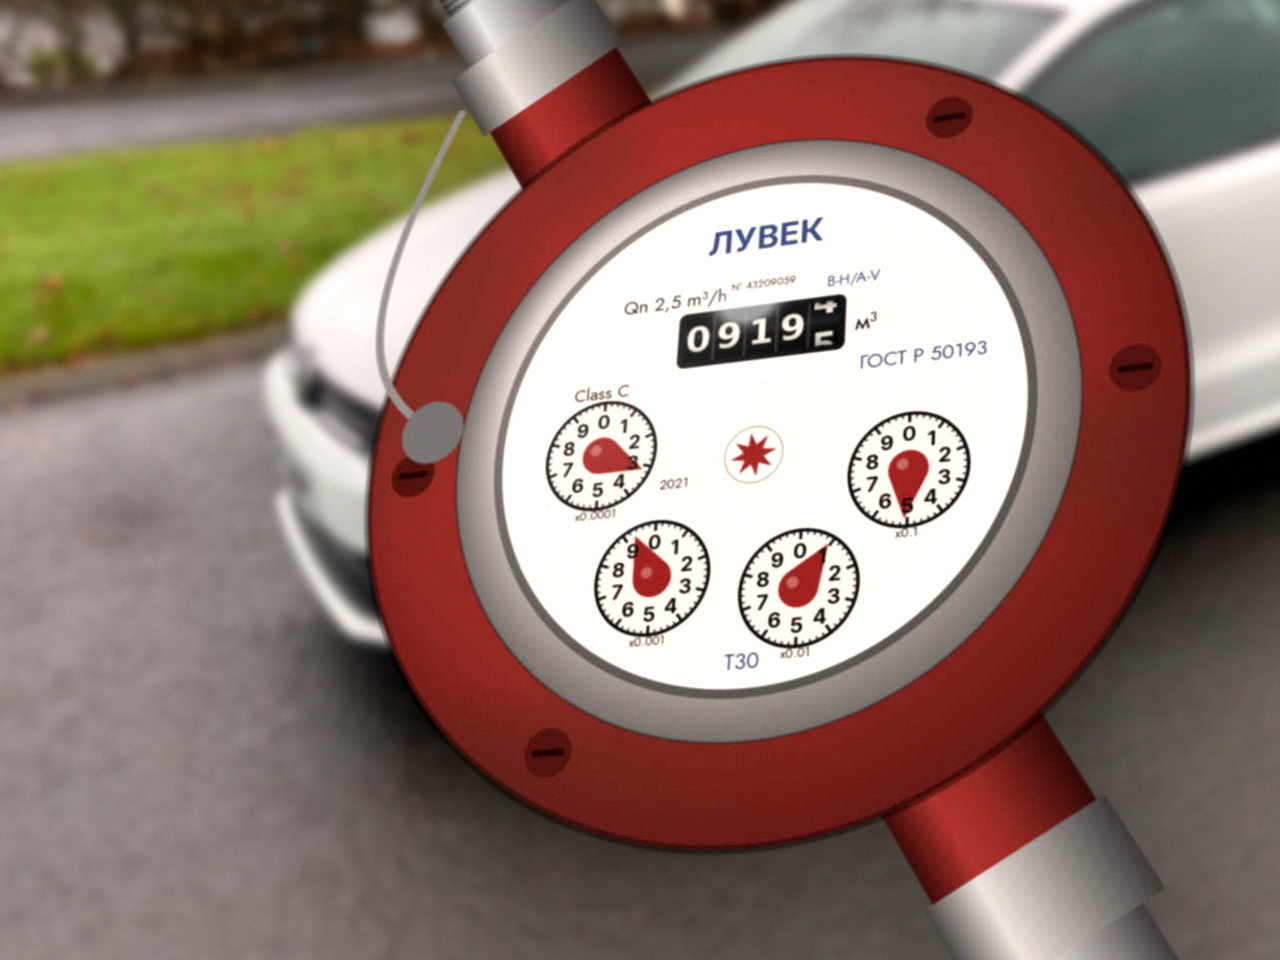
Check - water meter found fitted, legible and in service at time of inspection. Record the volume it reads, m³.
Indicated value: 9194.5093 m³
